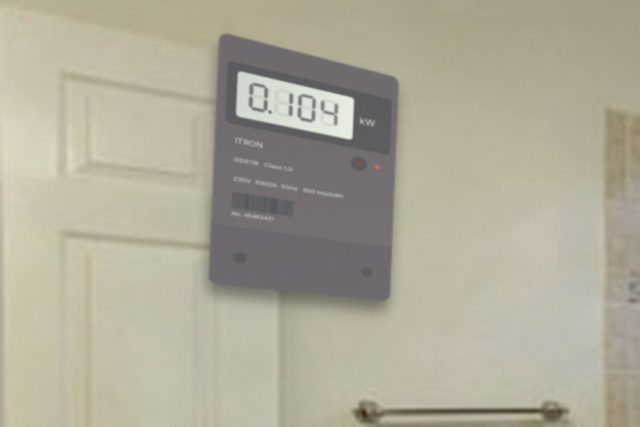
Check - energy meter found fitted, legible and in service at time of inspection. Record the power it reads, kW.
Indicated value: 0.104 kW
